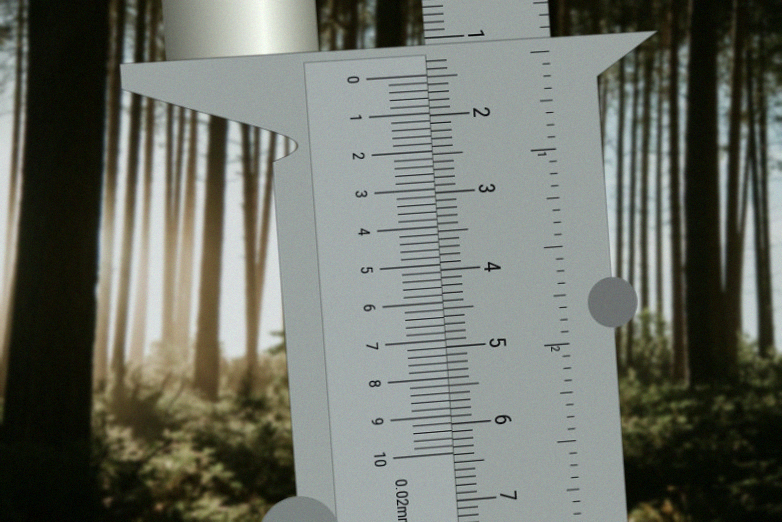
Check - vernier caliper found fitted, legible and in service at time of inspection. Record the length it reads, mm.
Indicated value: 14.8 mm
